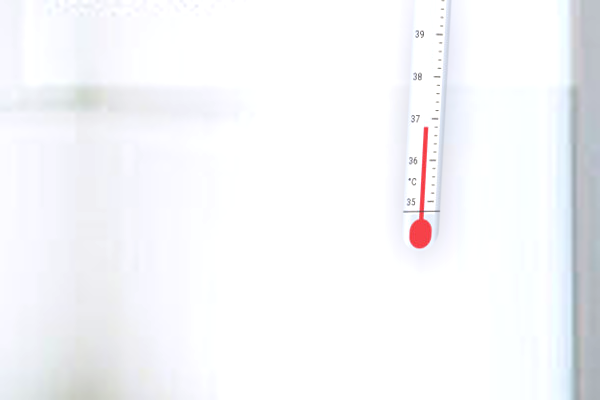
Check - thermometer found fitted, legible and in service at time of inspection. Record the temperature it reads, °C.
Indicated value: 36.8 °C
